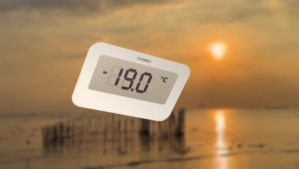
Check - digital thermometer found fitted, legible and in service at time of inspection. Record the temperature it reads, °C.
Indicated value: -19.0 °C
